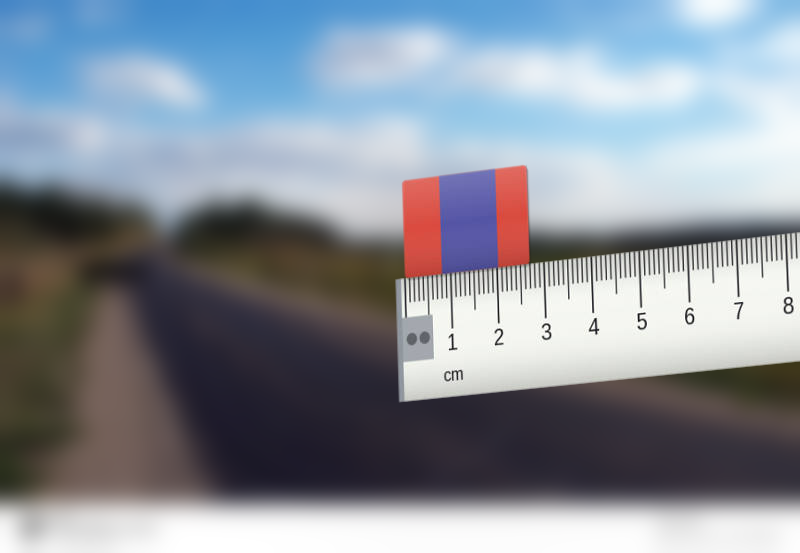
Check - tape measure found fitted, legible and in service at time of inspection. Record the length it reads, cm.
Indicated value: 2.7 cm
